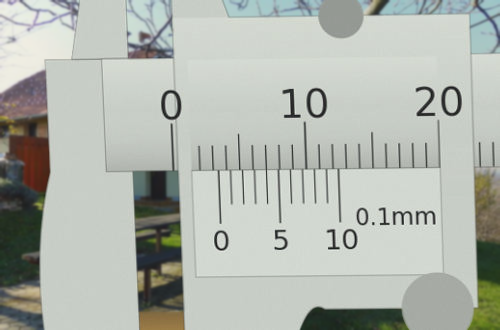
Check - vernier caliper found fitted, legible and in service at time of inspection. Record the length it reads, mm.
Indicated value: 3.4 mm
